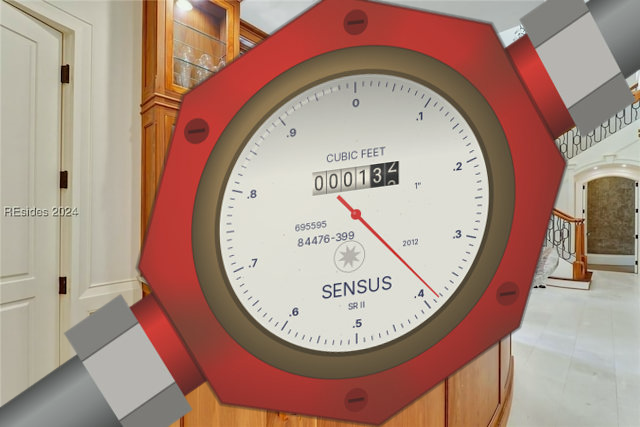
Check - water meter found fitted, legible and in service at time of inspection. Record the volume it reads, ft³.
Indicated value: 132.38 ft³
